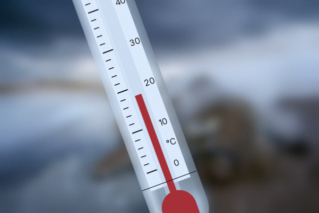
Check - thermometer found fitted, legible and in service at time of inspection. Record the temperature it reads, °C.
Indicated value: 18 °C
